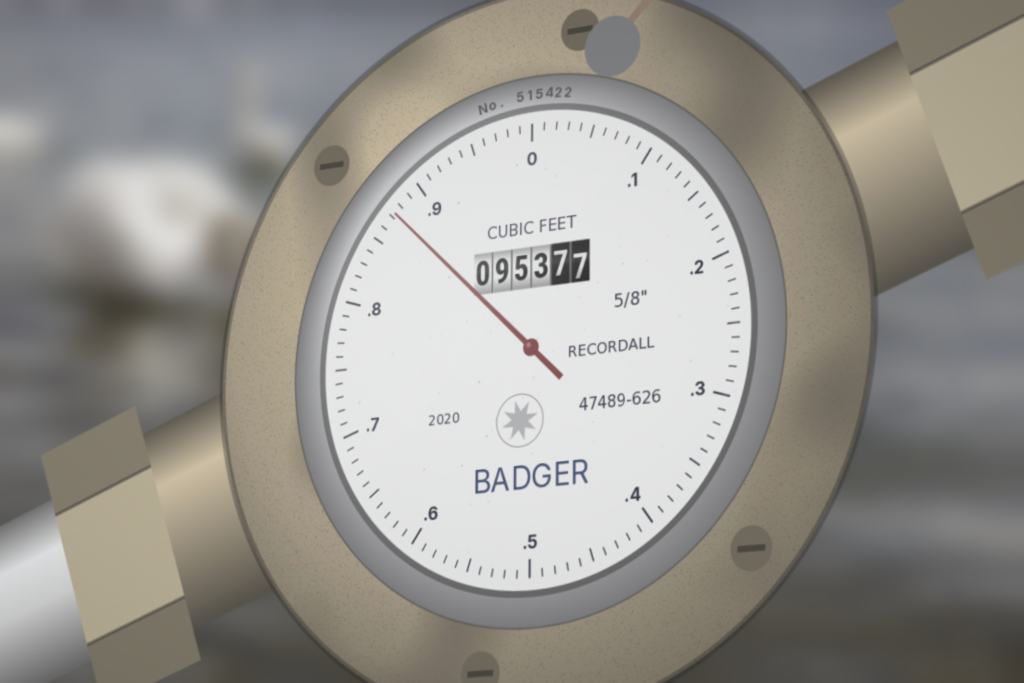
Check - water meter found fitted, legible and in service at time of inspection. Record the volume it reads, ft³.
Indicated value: 95376.87 ft³
